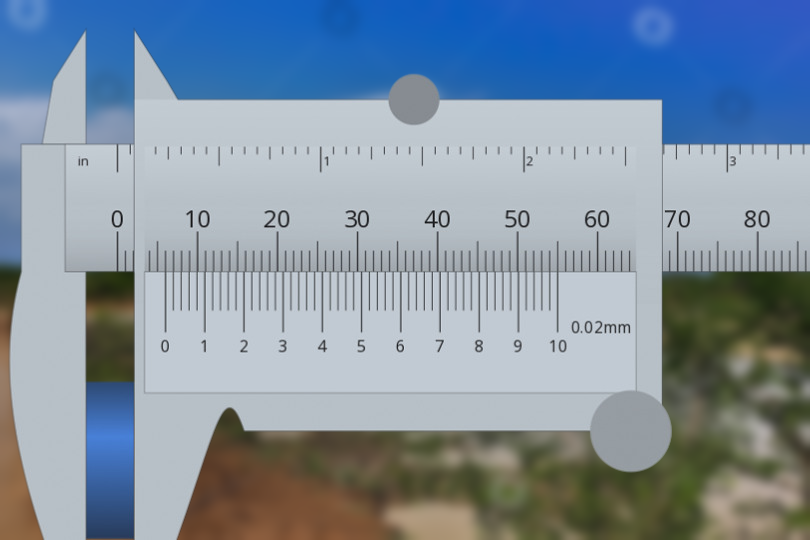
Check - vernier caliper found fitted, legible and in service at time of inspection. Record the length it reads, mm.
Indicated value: 6.0 mm
